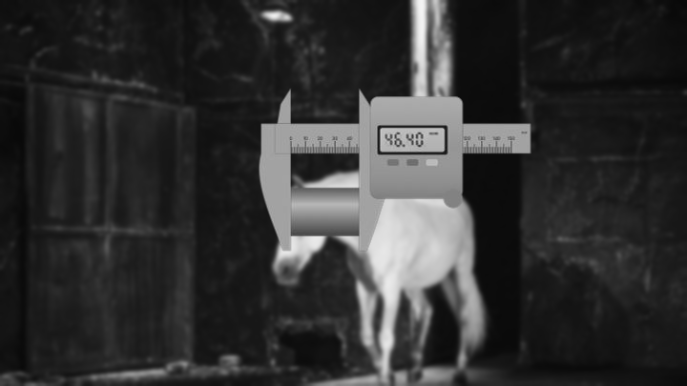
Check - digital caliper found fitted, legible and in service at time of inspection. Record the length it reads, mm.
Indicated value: 46.40 mm
